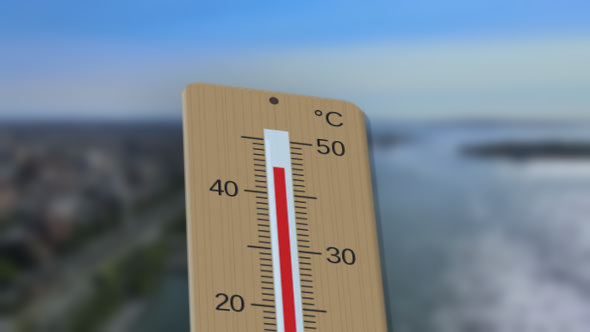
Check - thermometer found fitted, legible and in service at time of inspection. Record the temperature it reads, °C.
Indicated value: 45 °C
